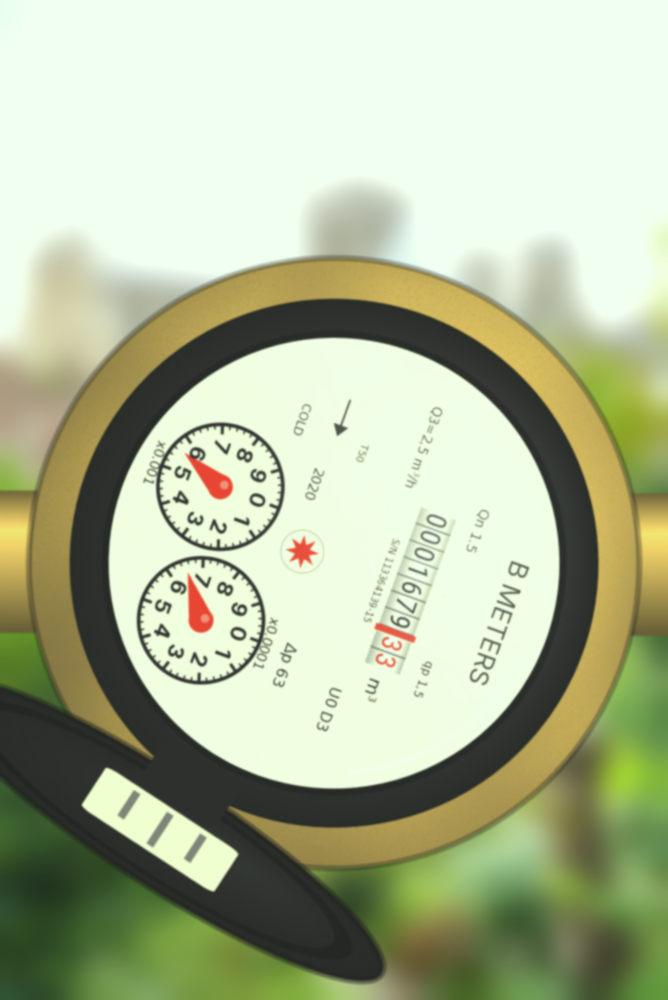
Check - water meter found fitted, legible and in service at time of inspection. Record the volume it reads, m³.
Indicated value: 1679.3356 m³
